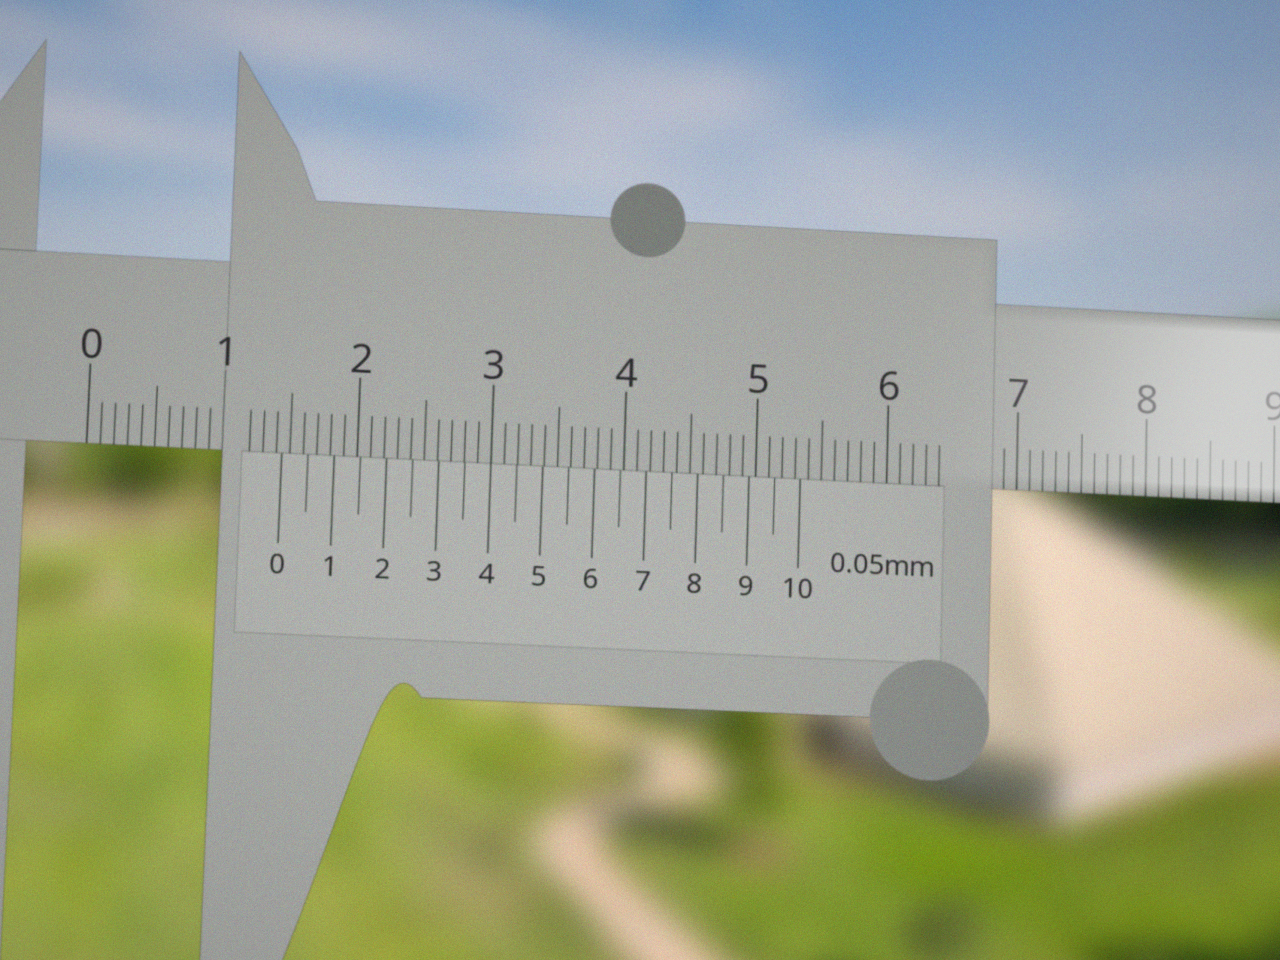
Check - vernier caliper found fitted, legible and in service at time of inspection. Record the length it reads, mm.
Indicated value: 14.4 mm
